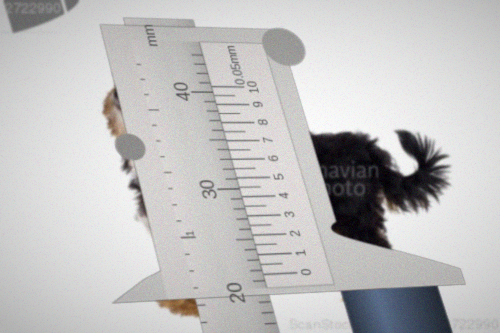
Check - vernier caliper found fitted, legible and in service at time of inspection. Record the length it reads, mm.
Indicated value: 21.6 mm
